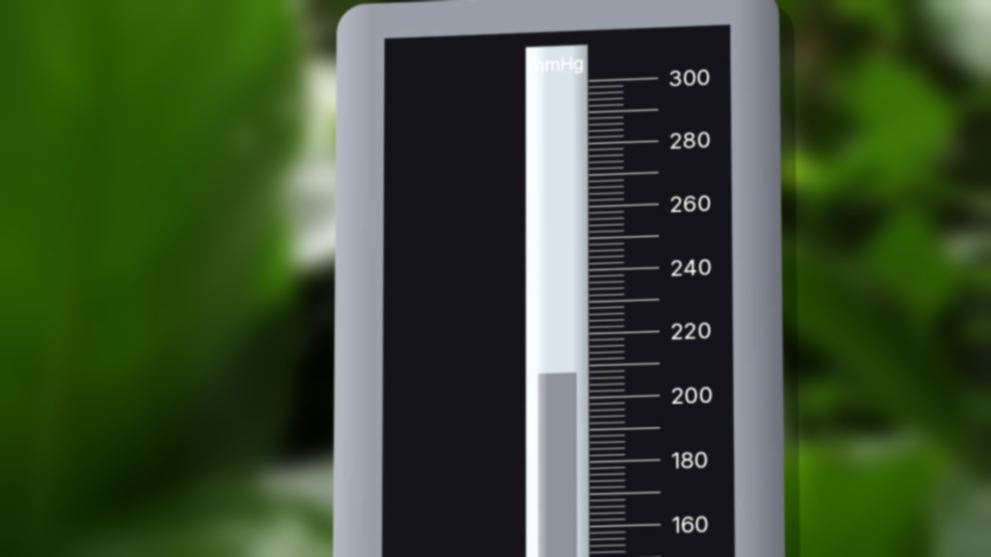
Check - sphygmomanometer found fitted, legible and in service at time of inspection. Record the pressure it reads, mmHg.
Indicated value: 208 mmHg
